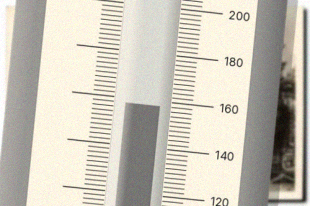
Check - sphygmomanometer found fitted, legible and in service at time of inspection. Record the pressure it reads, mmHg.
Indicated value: 158 mmHg
